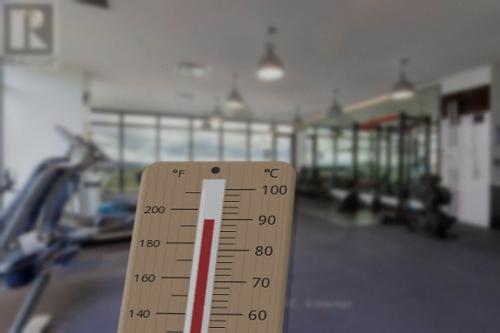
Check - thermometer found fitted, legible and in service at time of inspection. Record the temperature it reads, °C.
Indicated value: 90 °C
